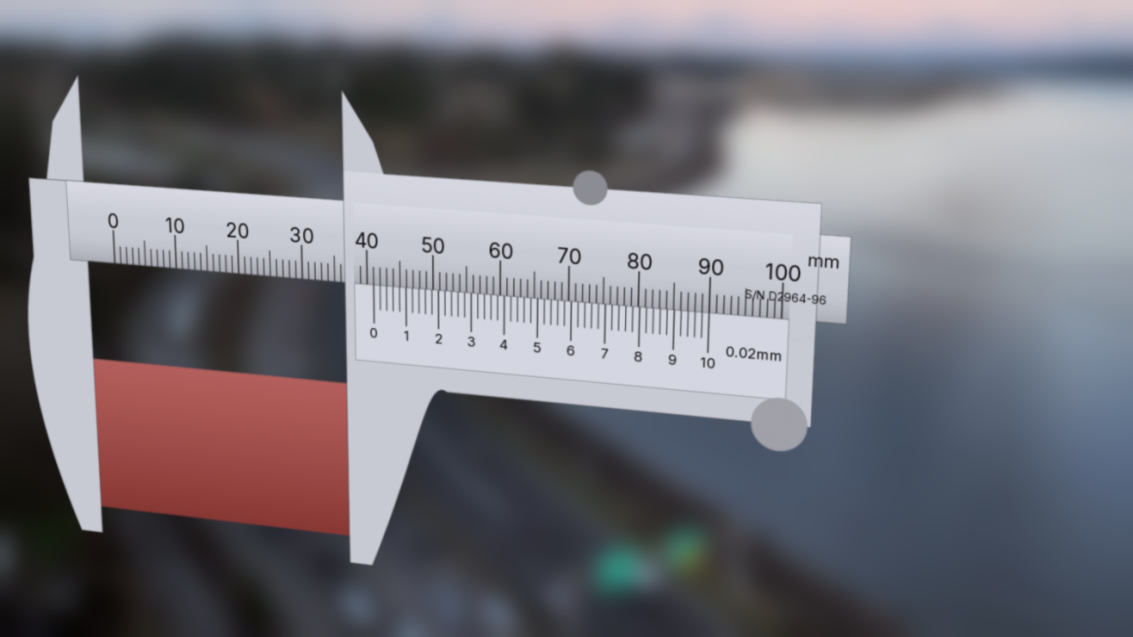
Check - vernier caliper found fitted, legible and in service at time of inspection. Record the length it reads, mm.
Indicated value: 41.0 mm
